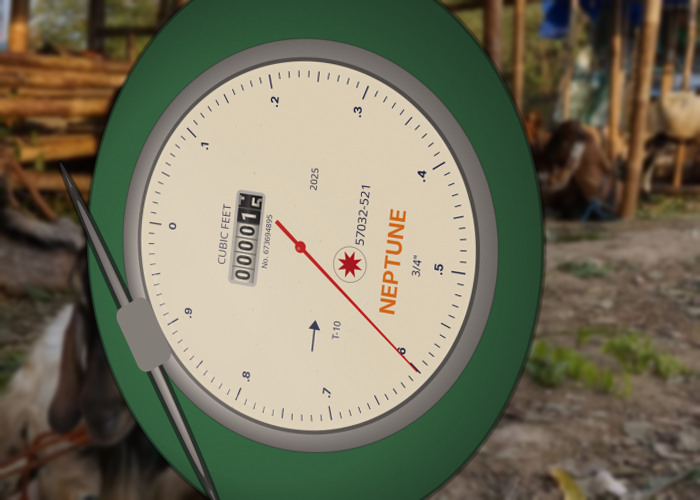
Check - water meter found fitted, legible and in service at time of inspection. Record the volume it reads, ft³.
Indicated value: 14.60 ft³
